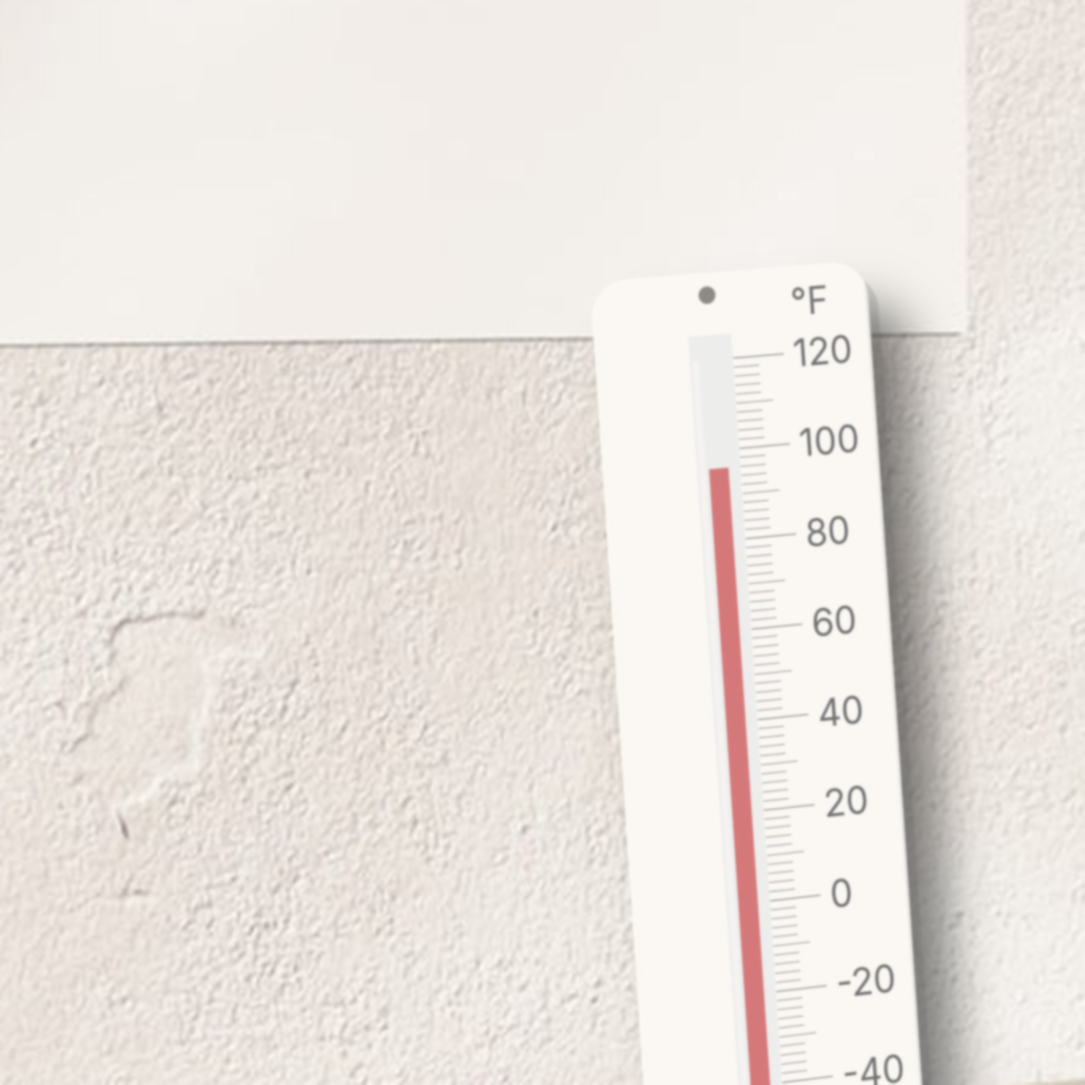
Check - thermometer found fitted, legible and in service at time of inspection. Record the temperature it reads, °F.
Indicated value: 96 °F
